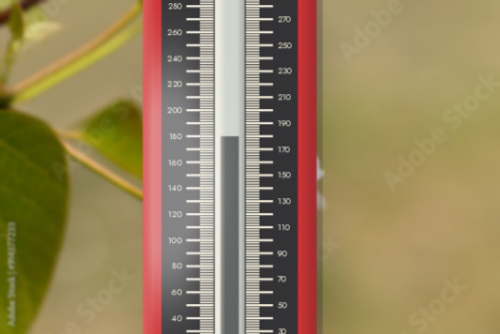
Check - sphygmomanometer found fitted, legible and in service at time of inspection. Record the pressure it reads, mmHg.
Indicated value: 180 mmHg
